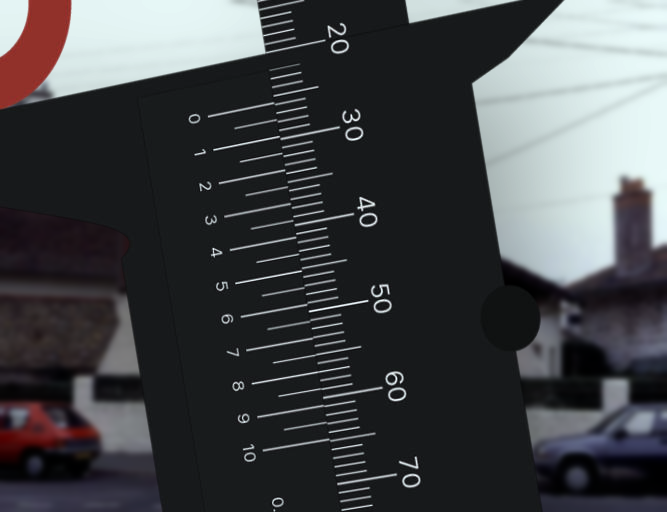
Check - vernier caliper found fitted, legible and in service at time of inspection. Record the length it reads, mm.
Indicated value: 25.8 mm
